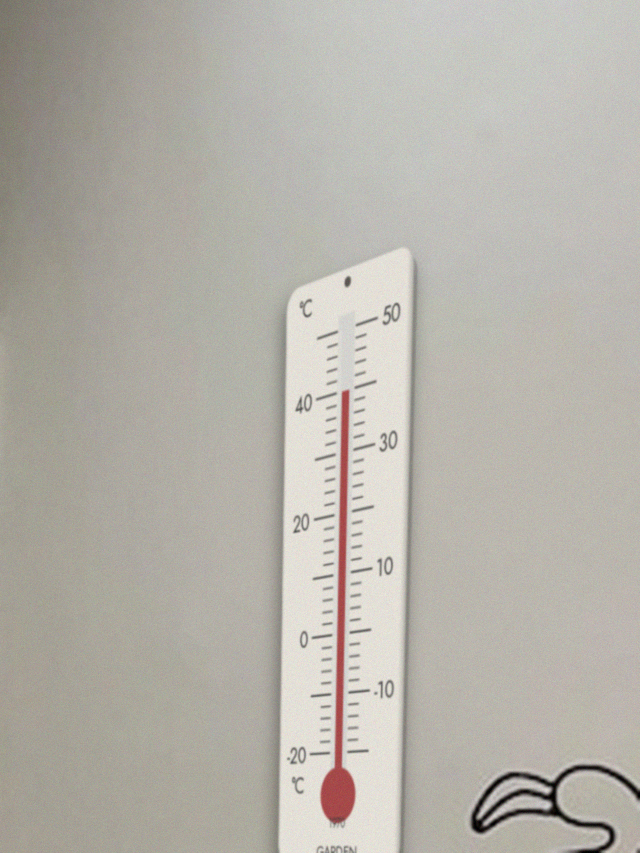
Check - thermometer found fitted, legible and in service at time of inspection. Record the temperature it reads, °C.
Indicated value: 40 °C
